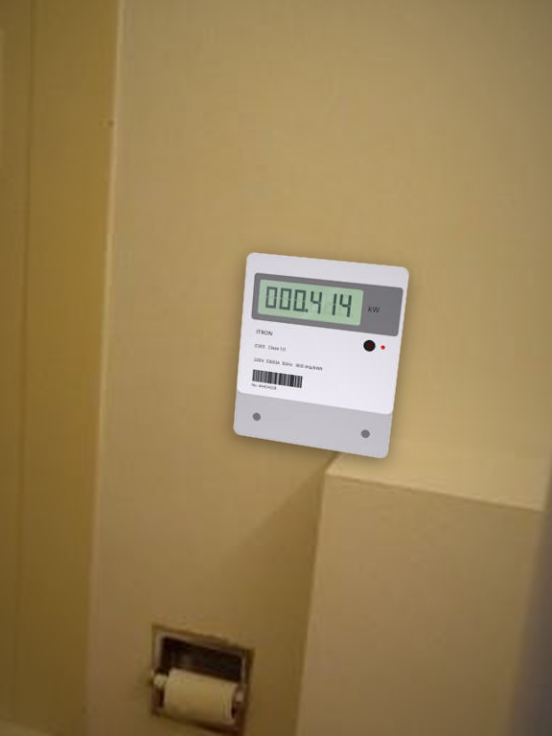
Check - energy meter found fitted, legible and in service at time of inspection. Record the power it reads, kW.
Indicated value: 0.414 kW
